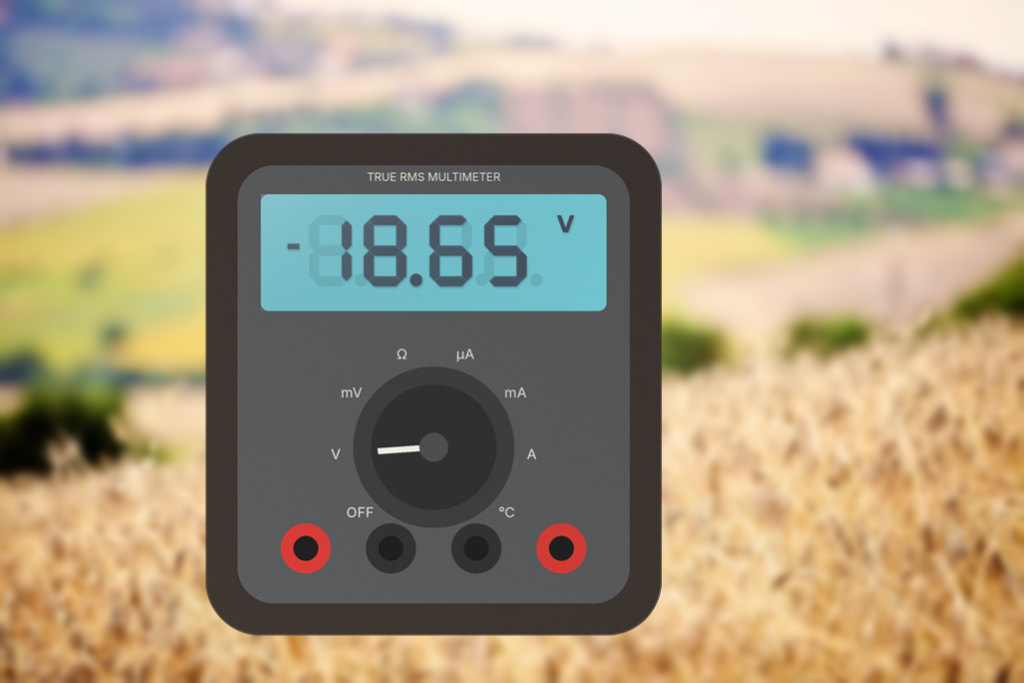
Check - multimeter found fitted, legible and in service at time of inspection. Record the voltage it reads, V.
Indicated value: -18.65 V
